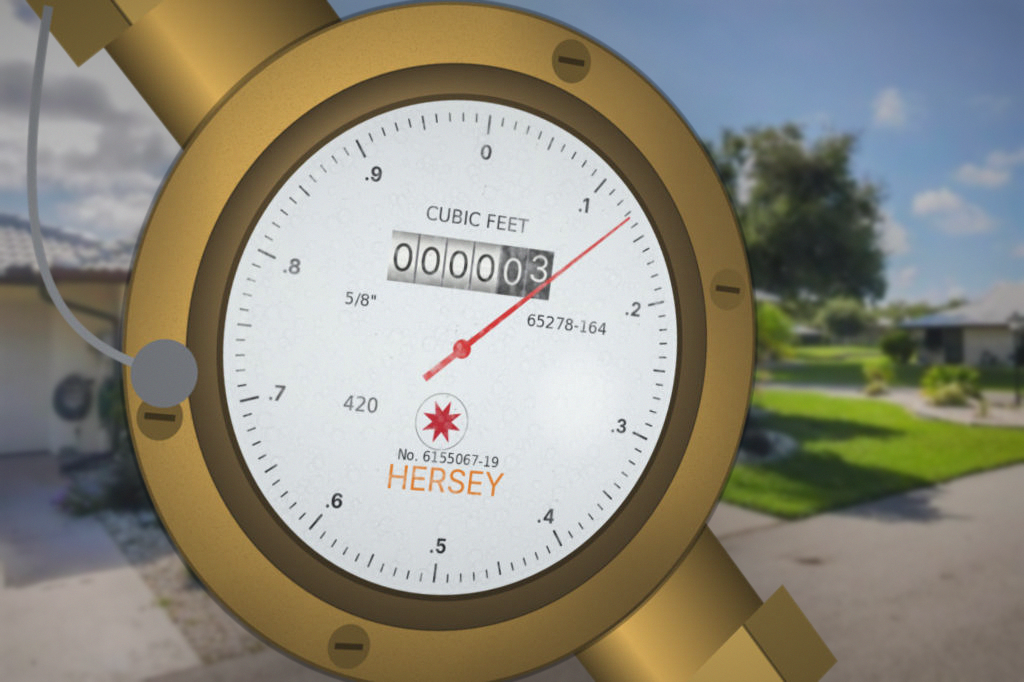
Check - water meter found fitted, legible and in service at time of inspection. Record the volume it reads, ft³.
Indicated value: 3.13 ft³
